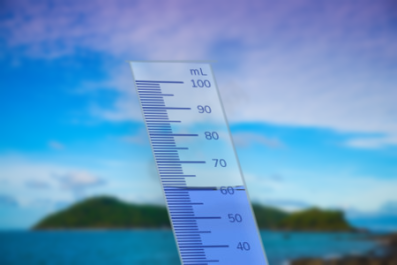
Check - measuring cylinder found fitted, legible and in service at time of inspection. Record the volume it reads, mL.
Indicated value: 60 mL
